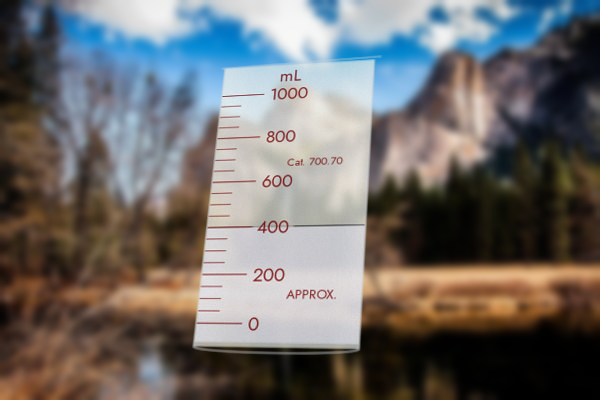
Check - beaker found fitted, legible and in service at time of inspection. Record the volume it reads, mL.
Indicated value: 400 mL
